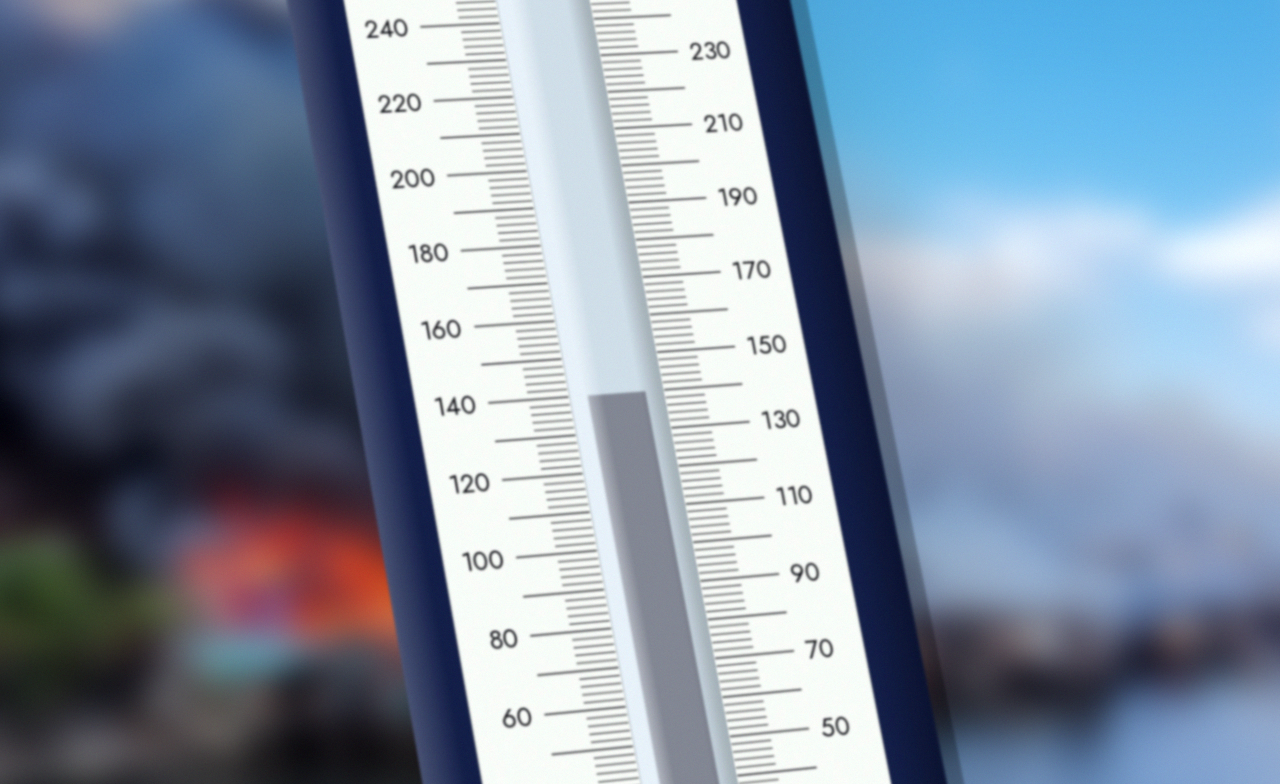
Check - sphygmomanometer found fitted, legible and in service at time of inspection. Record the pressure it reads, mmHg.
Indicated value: 140 mmHg
